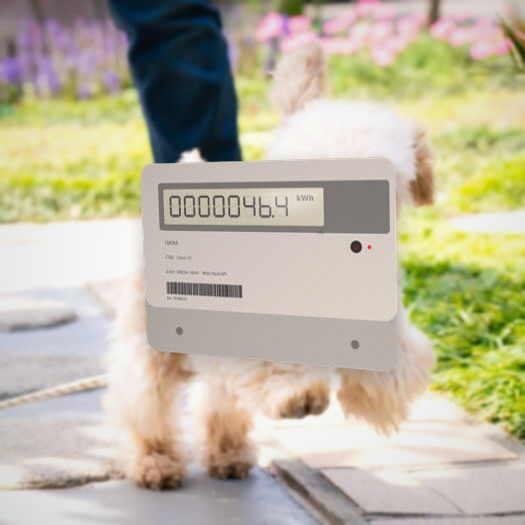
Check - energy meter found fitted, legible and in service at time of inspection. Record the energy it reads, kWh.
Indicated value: 46.4 kWh
